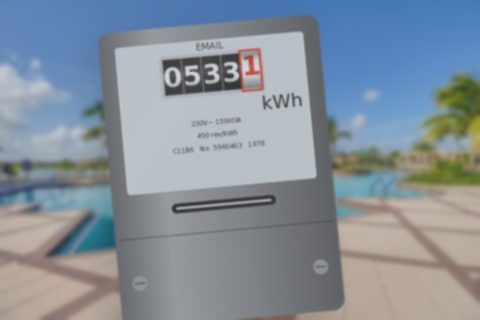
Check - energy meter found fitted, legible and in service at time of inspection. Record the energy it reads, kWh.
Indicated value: 533.1 kWh
